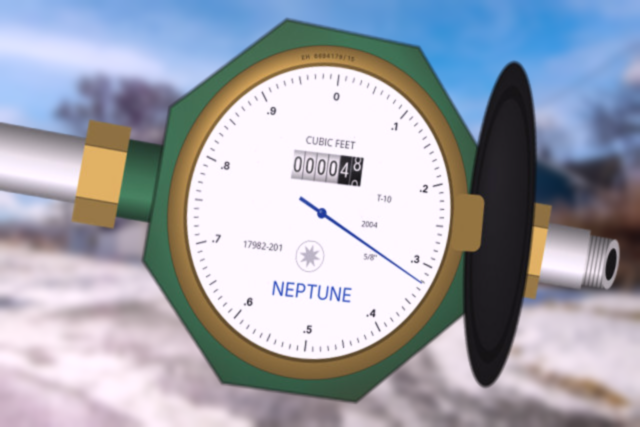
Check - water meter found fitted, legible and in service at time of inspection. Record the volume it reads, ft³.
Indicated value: 48.32 ft³
